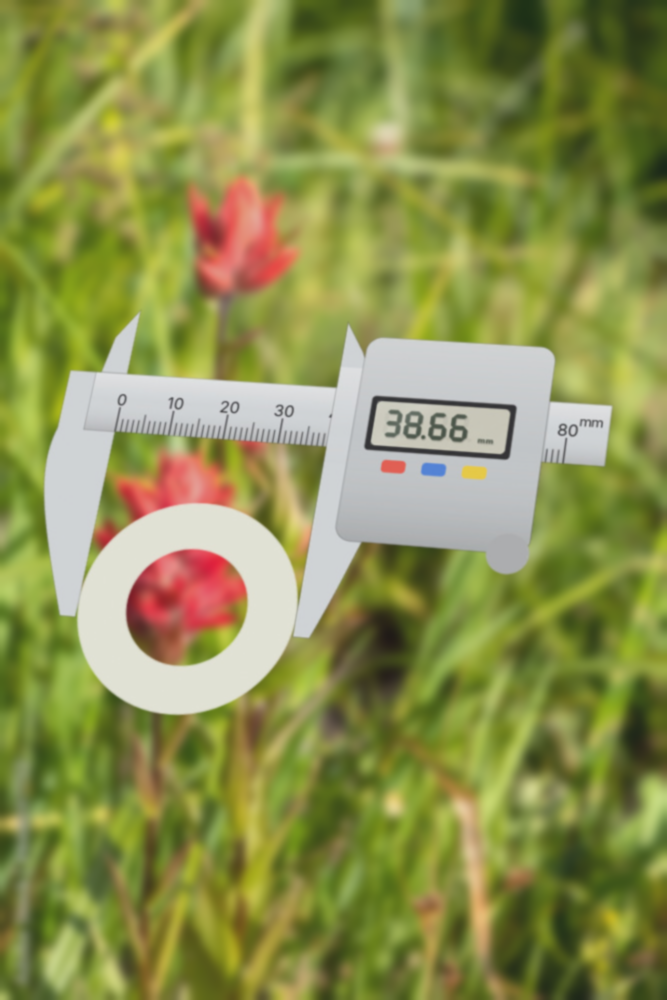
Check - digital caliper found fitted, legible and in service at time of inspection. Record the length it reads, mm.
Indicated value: 38.66 mm
